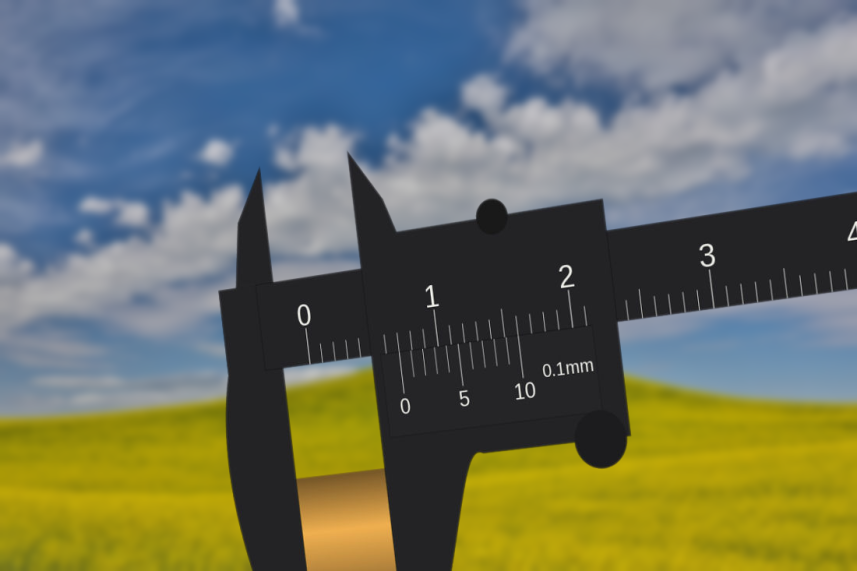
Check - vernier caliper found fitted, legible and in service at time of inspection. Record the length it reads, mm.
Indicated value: 7.0 mm
